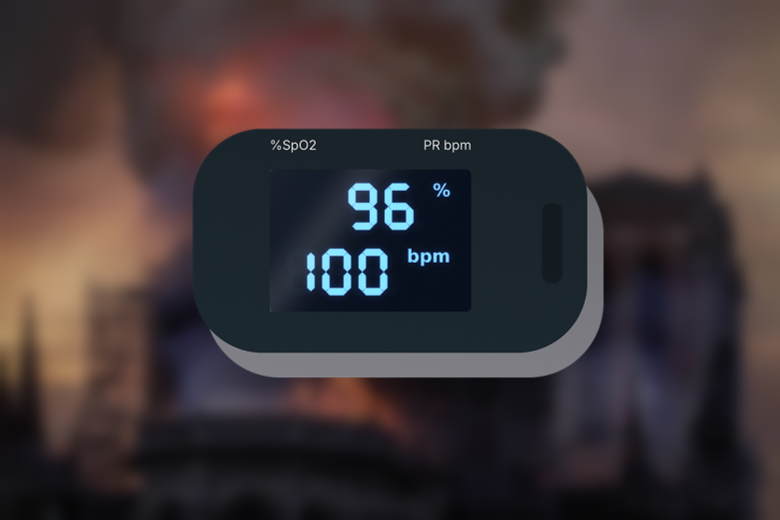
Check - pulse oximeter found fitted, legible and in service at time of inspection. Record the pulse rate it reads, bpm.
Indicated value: 100 bpm
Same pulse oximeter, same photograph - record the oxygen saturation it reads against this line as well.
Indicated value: 96 %
